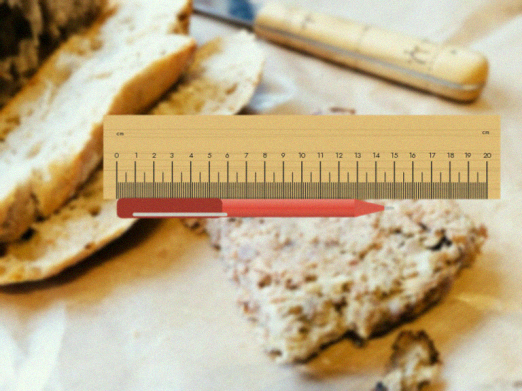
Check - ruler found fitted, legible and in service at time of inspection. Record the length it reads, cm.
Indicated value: 15 cm
